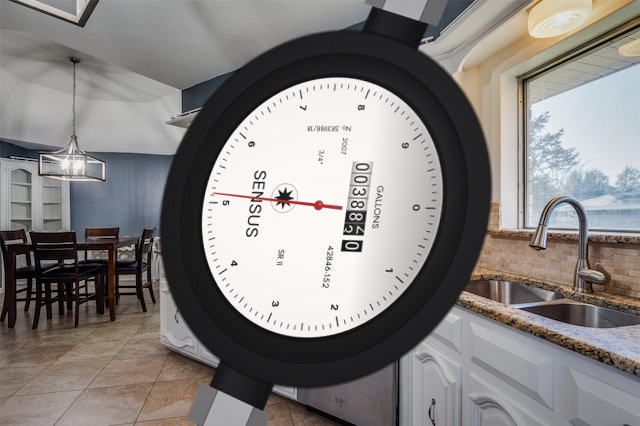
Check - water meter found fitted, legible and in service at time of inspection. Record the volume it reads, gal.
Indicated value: 38825.1 gal
